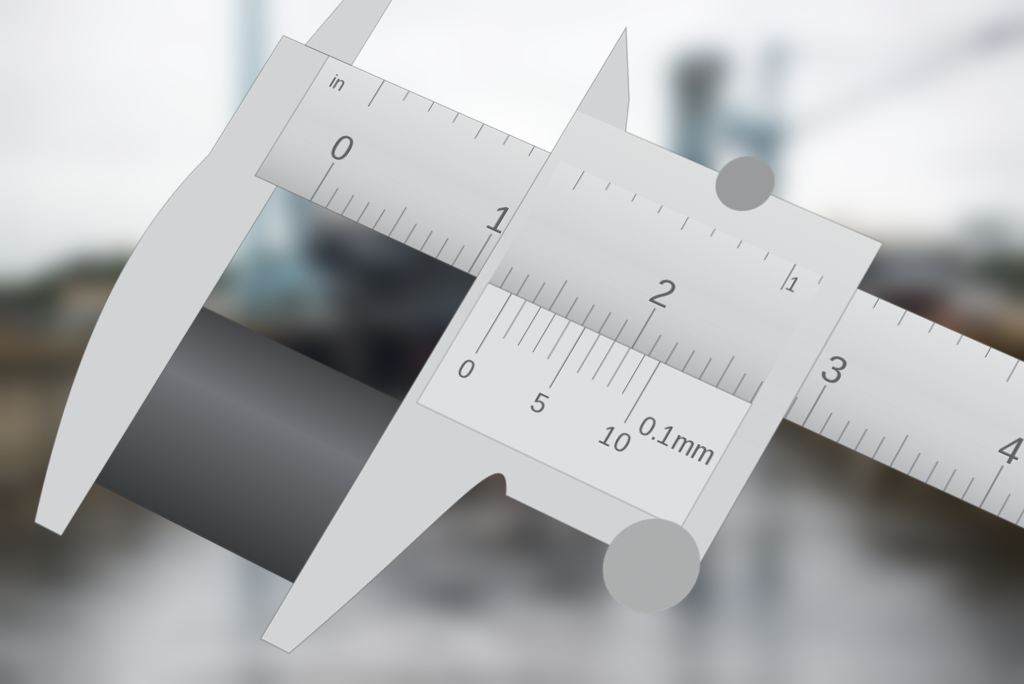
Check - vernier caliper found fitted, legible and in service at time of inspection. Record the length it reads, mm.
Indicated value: 12.7 mm
